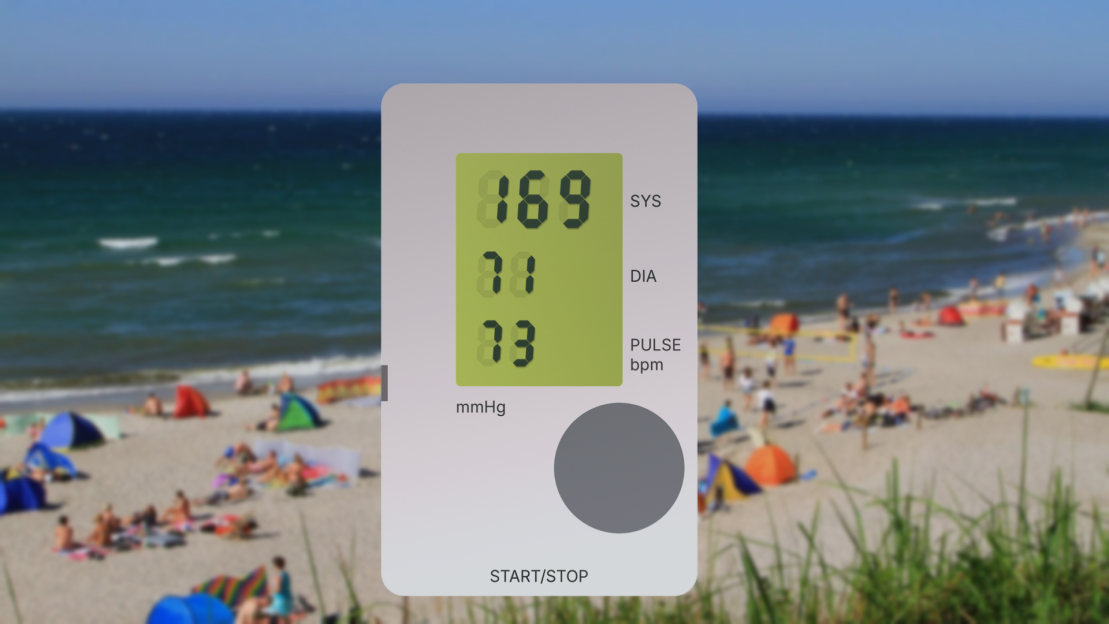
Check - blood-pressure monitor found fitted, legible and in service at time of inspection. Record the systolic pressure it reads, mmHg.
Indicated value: 169 mmHg
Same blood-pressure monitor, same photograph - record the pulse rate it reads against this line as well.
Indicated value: 73 bpm
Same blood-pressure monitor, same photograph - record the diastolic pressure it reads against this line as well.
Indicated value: 71 mmHg
